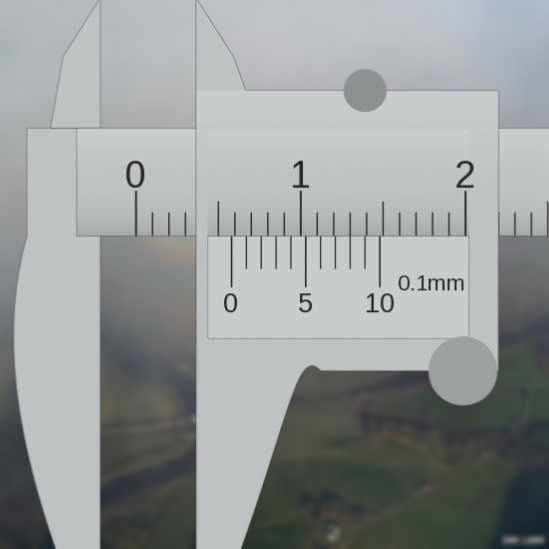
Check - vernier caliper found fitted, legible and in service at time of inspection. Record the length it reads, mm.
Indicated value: 5.8 mm
